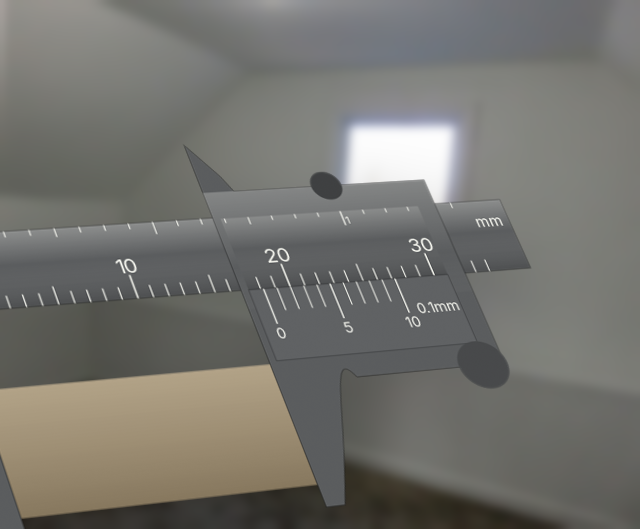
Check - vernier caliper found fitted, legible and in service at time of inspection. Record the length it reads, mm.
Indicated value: 18.2 mm
